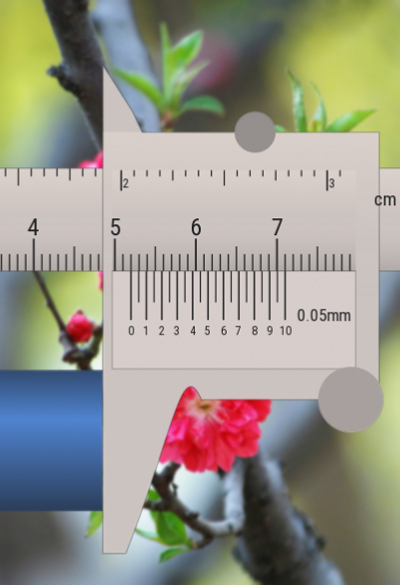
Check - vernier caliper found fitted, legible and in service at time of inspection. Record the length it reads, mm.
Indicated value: 52.0 mm
